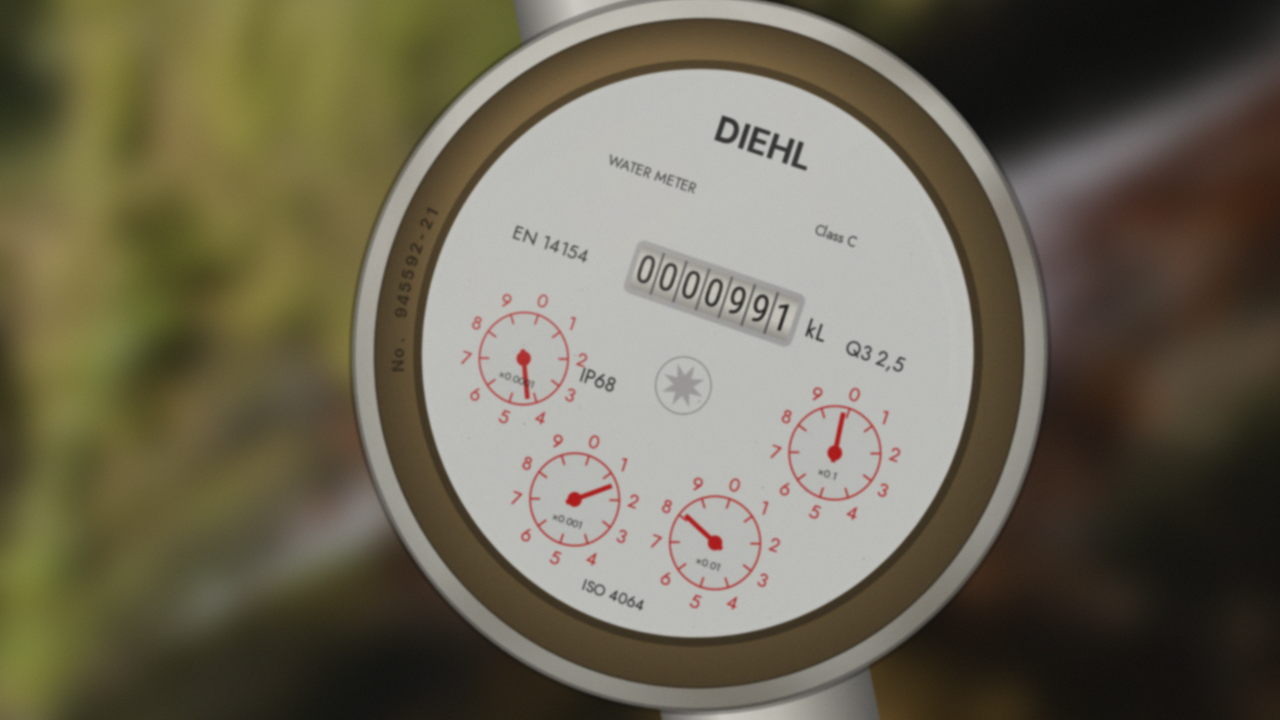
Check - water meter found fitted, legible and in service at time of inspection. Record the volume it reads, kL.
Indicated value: 990.9814 kL
